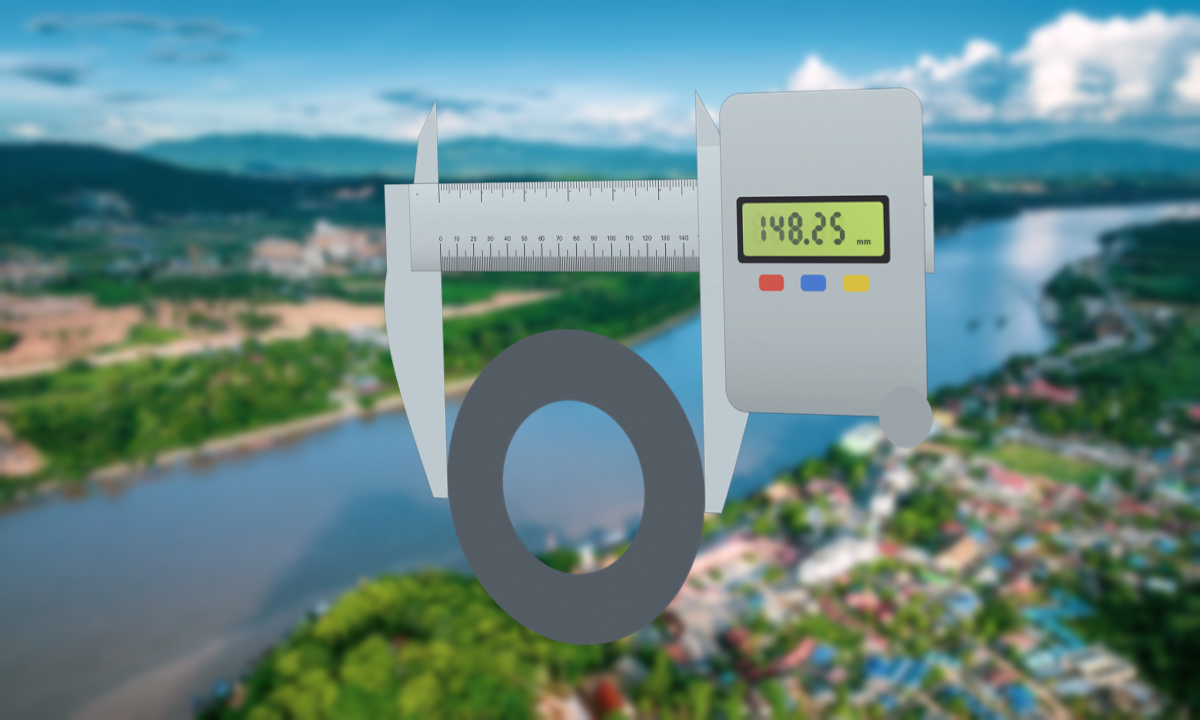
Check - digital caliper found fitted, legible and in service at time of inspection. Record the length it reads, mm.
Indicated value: 148.25 mm
